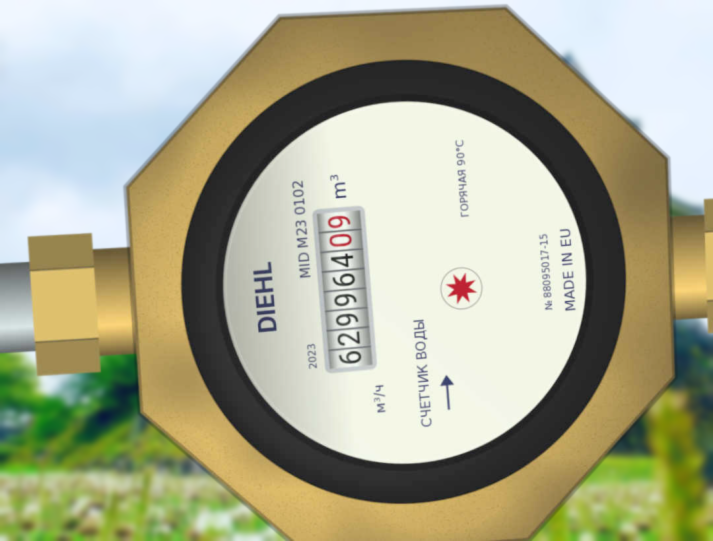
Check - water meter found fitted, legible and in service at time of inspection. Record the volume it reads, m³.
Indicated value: 629964.09 m³
